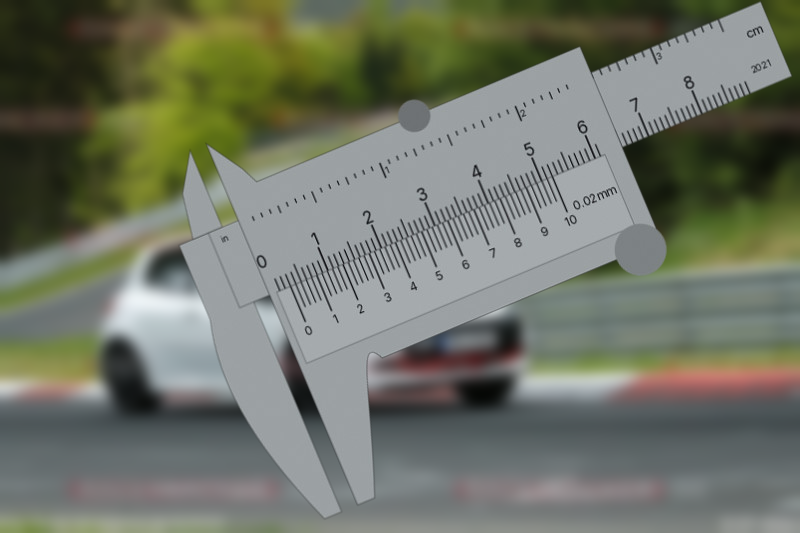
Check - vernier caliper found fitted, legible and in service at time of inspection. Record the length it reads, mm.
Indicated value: 3.0 mm
